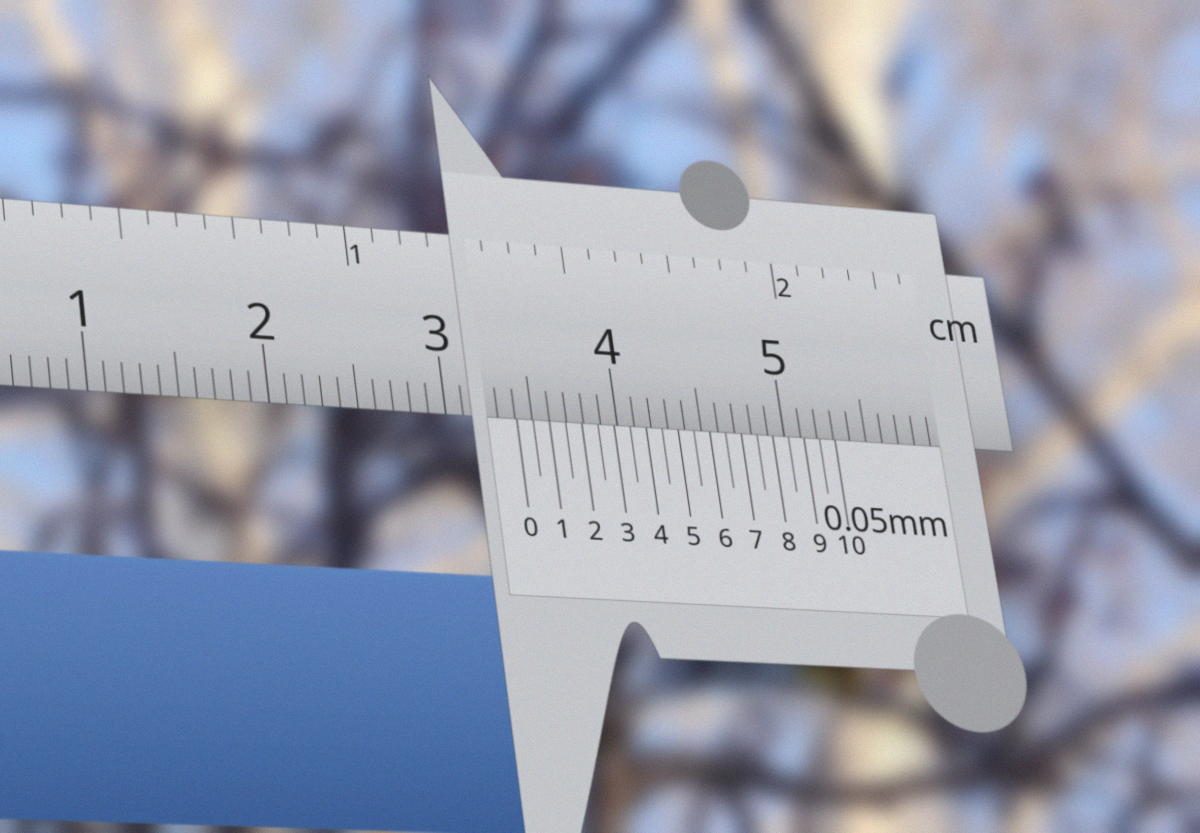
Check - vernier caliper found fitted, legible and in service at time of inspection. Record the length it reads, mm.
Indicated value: 34.1 mm
